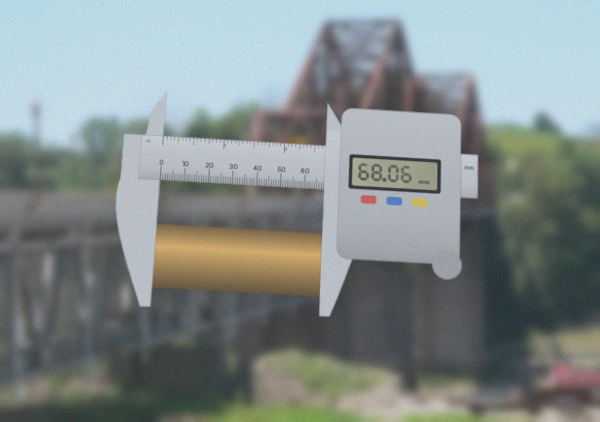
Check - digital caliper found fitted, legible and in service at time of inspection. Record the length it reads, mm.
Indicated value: 68.06 mm
